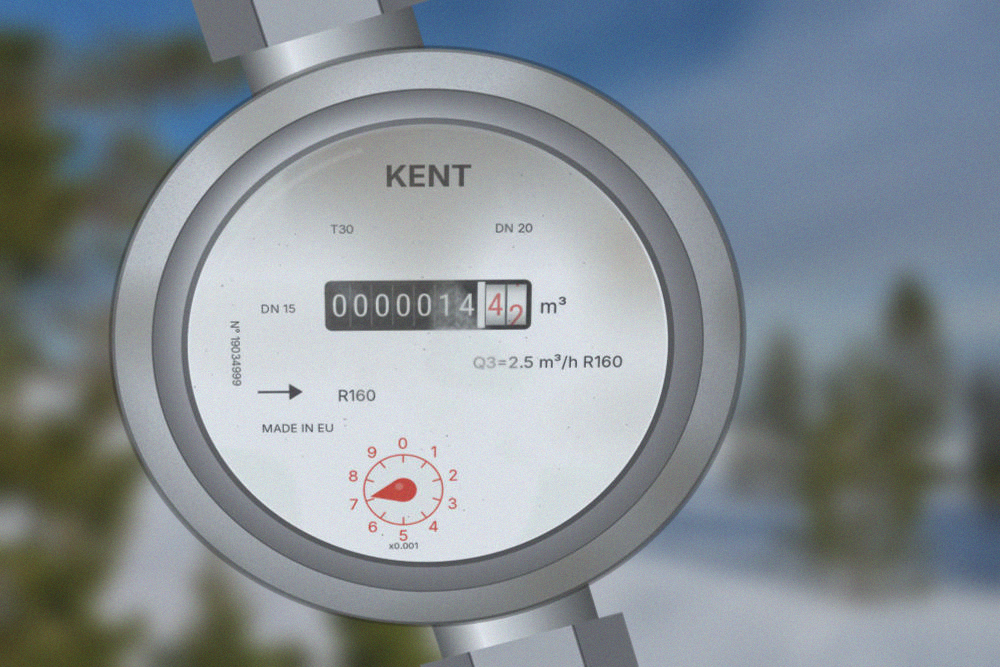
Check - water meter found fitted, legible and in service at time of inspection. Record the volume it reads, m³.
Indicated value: 14.417 m³
